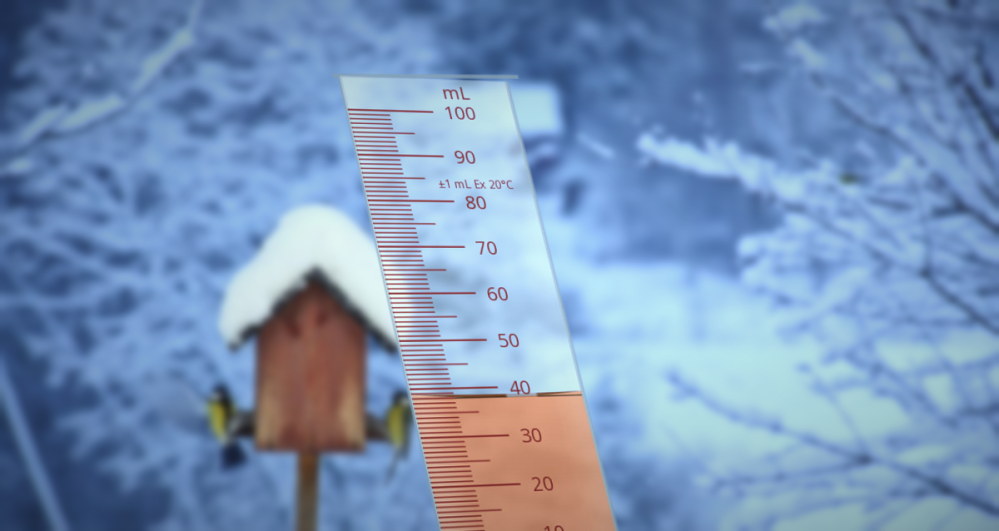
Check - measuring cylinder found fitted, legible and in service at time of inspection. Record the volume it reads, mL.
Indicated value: 38 mL
